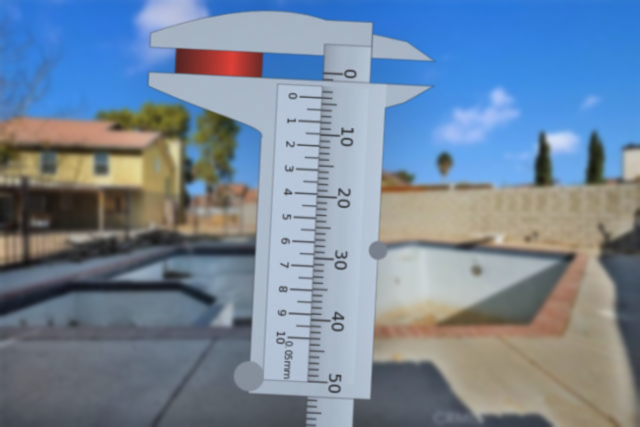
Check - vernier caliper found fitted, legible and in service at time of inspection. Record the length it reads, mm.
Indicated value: 4.0 mm
